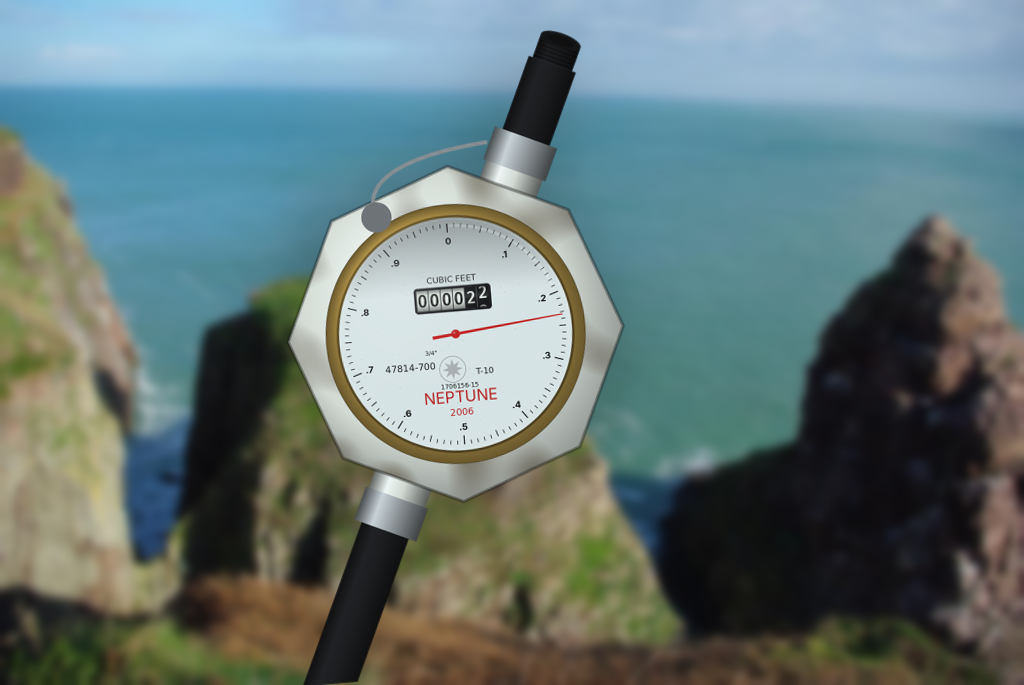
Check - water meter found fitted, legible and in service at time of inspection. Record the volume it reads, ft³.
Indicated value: 22.23 ft³
